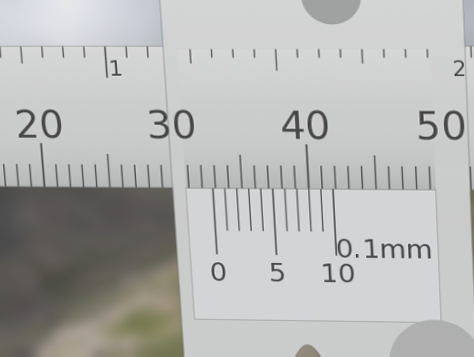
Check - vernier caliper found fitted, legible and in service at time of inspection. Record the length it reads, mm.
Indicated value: 32.8 mm
